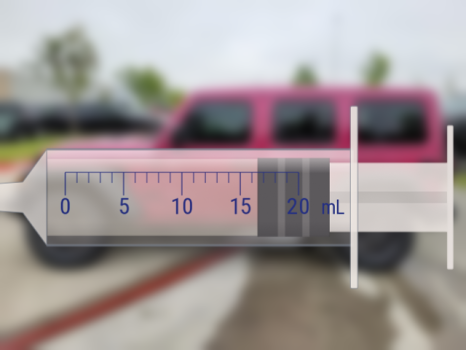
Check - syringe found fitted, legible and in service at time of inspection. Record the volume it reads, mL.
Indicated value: 16.5 mL
